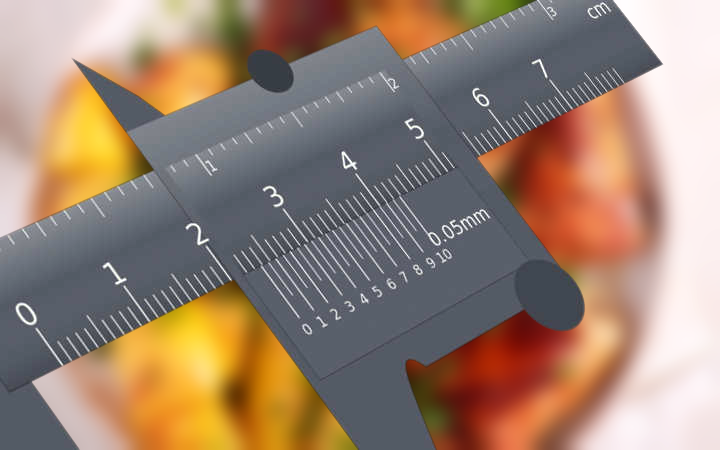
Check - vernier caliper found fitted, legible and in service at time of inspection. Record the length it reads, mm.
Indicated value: 23.8 mm
